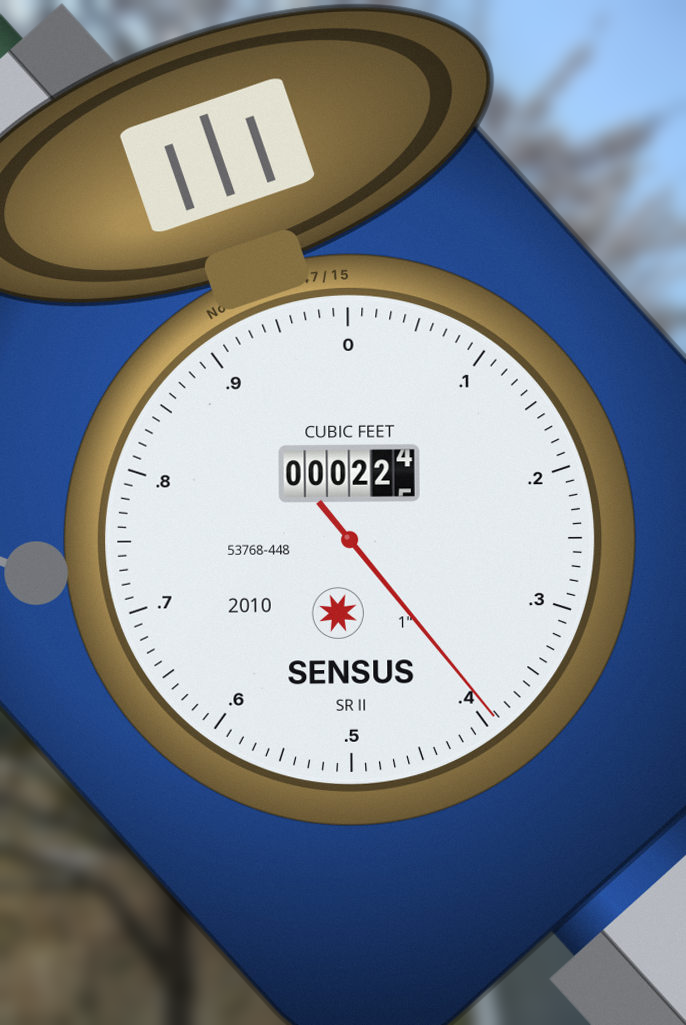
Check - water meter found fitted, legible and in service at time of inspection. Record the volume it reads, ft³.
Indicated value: 224.39 ft³
